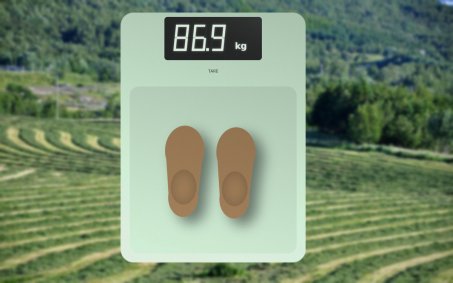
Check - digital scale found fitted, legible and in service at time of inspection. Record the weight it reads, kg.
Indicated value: 86.9 kg
